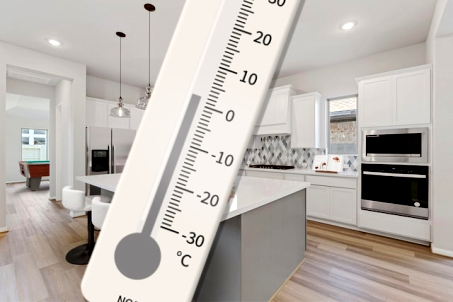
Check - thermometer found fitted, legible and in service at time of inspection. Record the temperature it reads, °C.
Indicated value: 2 °C
